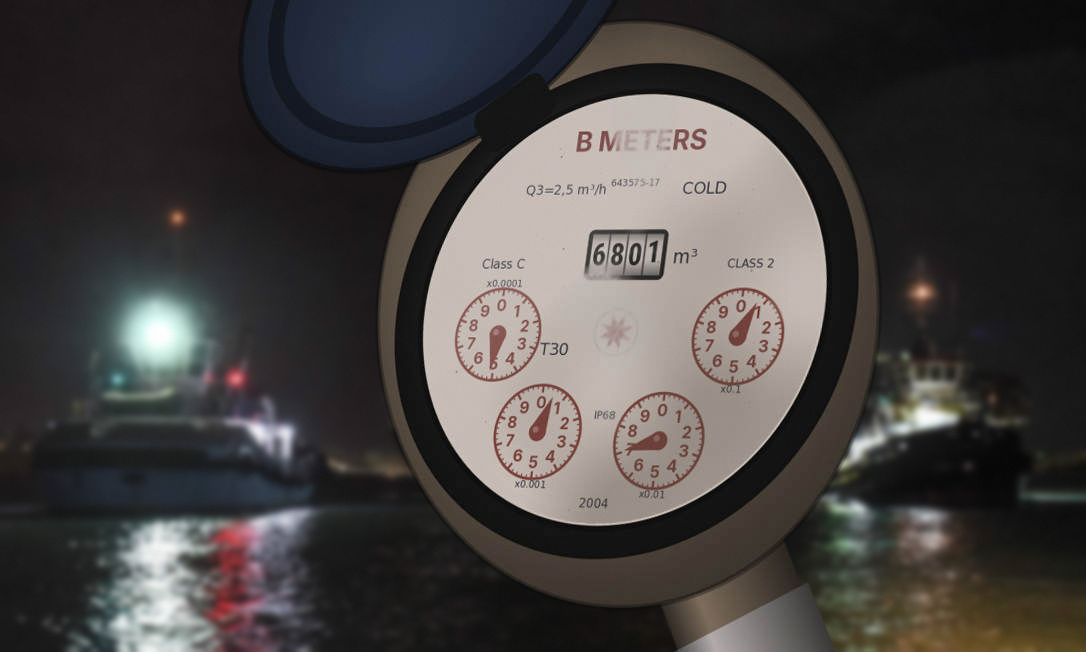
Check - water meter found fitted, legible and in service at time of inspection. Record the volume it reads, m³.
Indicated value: 6801.0705 m³
